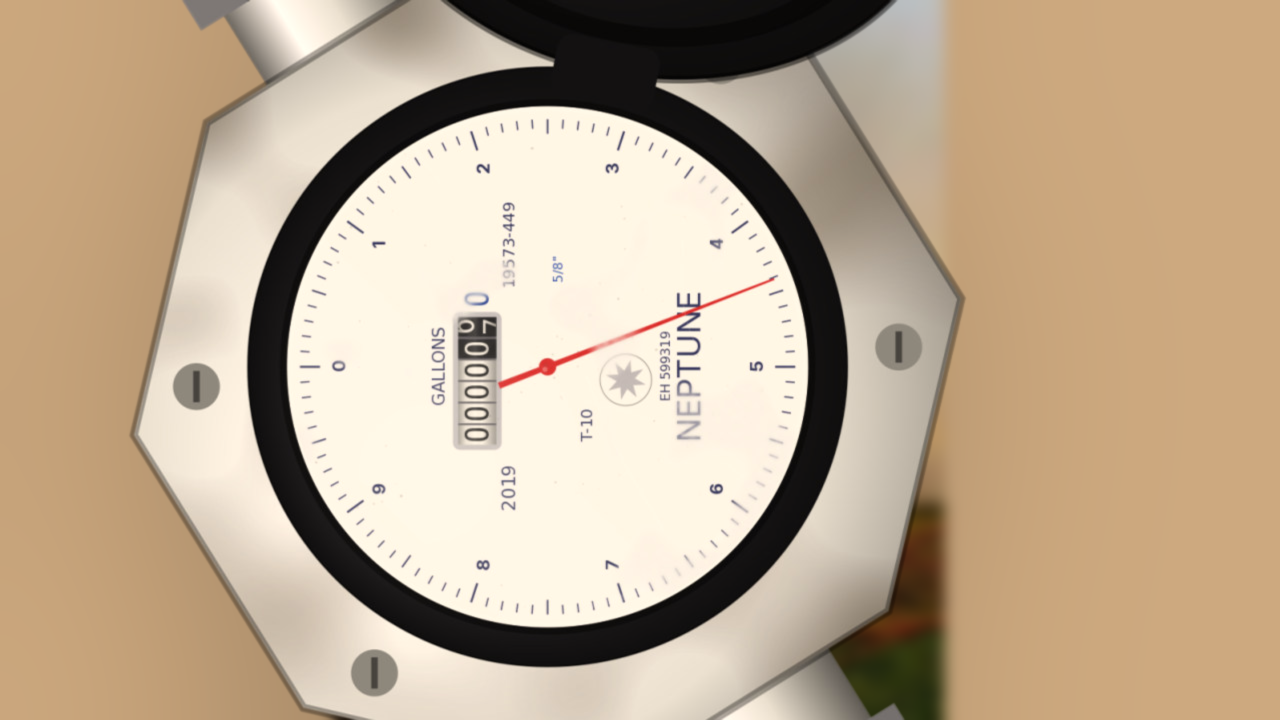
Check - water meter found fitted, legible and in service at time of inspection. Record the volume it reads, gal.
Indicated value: 64.4 gal
